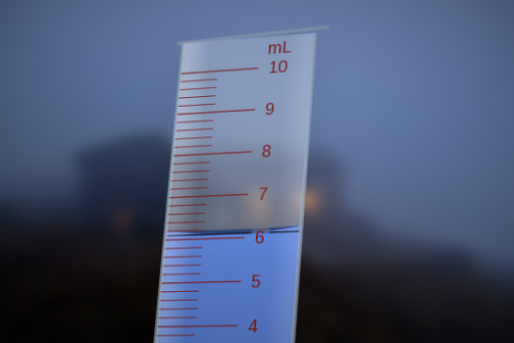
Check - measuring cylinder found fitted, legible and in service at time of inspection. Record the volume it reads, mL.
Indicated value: 6.1 mL
